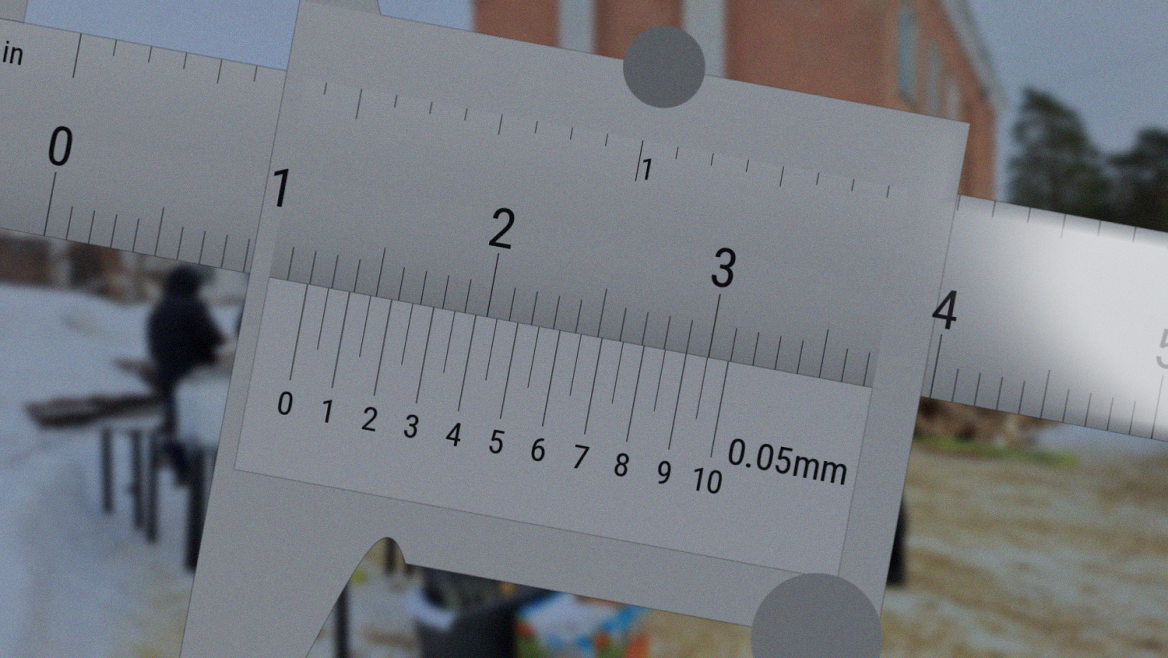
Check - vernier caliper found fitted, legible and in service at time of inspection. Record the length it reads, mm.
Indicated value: 11.90 mm
